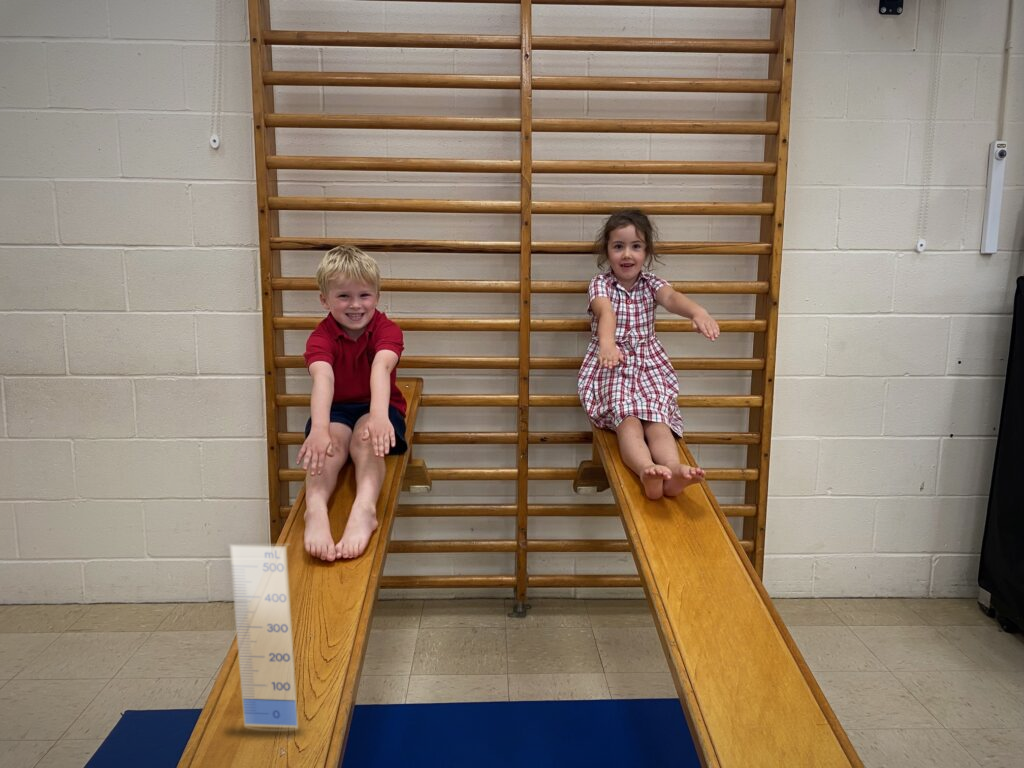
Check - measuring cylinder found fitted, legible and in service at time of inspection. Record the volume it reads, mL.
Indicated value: 50 mL
